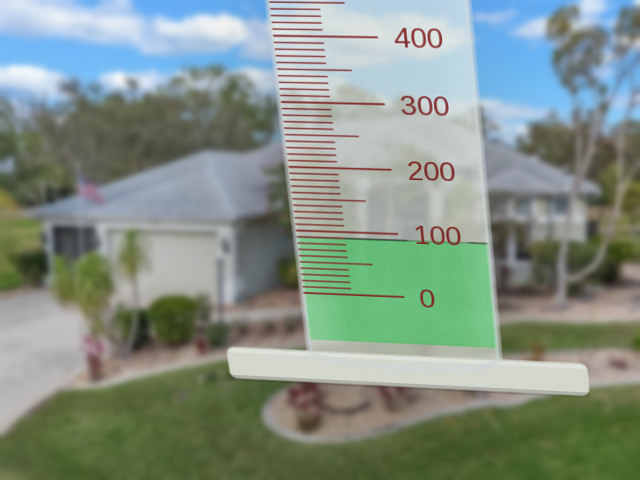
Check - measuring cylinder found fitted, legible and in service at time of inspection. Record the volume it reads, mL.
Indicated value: 90 mL
